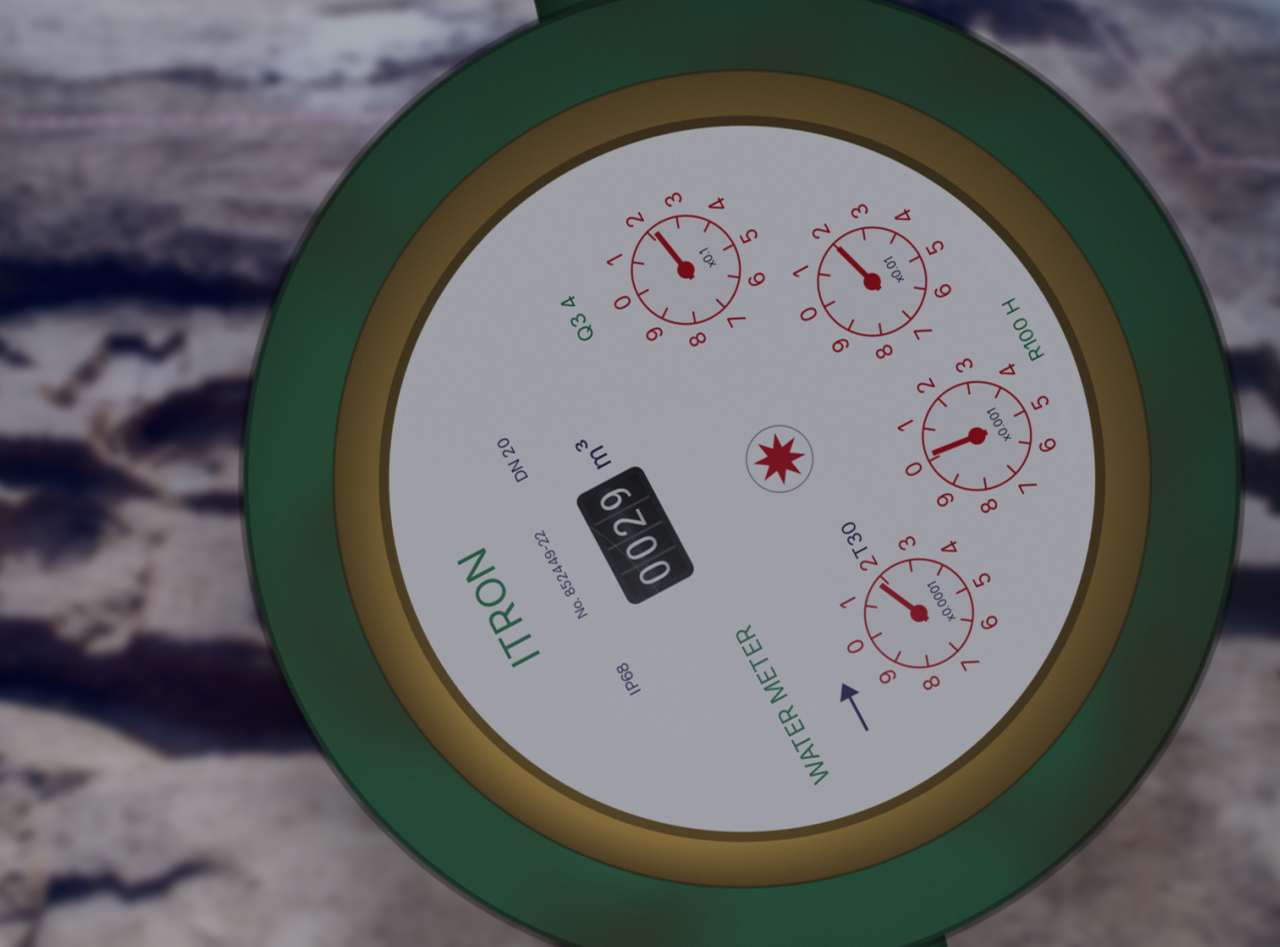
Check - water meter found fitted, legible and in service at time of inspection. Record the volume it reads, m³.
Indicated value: 29.2201 m³
